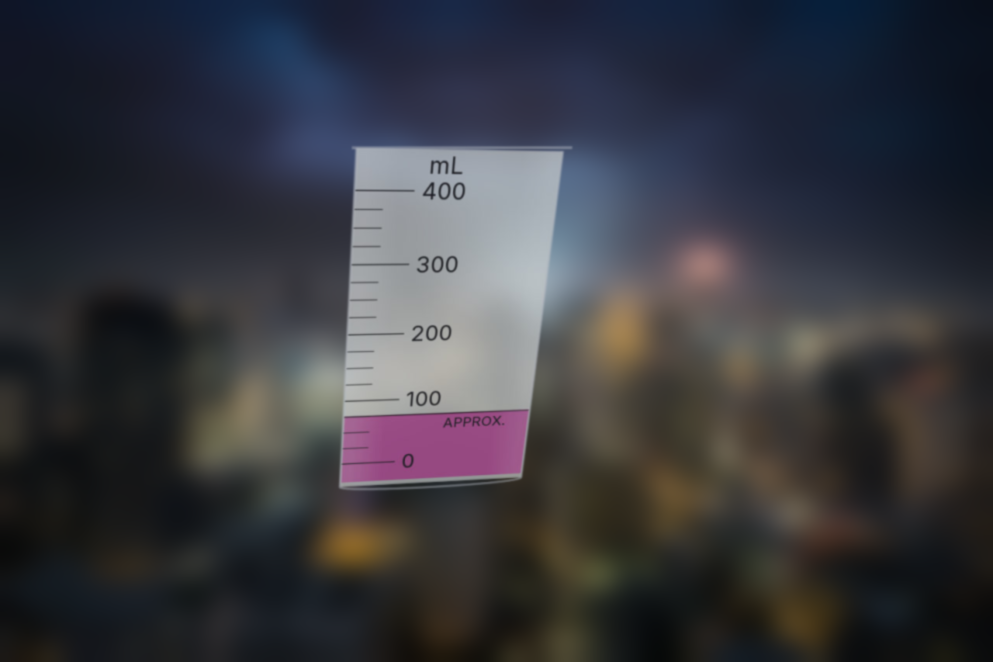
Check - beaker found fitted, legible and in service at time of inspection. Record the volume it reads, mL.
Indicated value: 75 mL
